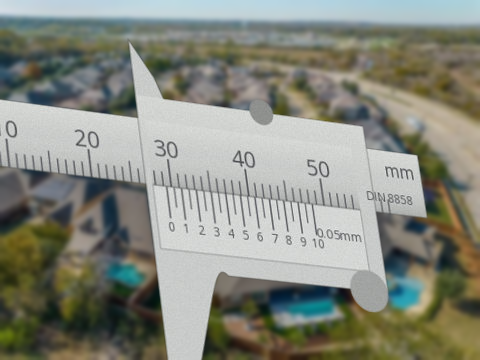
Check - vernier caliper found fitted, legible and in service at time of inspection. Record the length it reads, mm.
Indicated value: 29.4 mm
